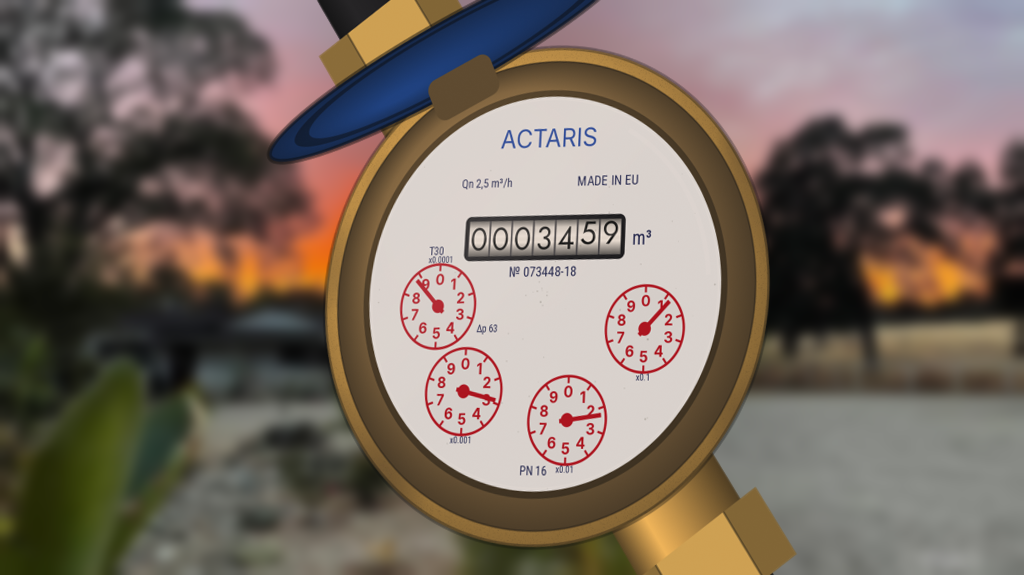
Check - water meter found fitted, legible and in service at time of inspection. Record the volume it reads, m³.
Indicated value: 3459.1228 m³
